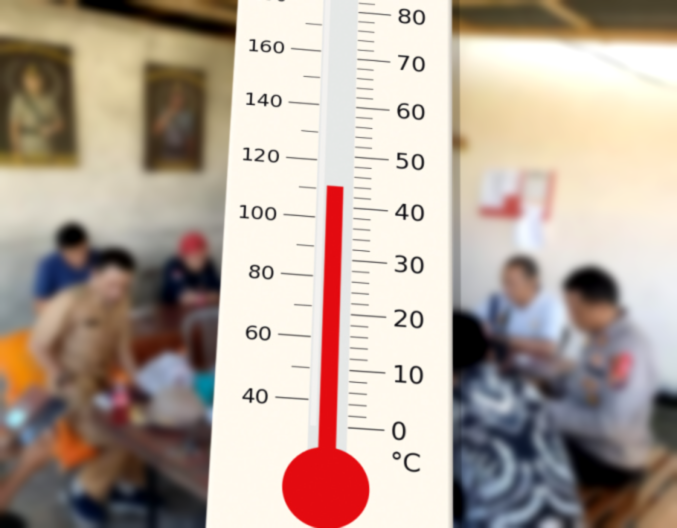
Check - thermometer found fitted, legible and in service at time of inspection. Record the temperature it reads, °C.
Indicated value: 44 °C
